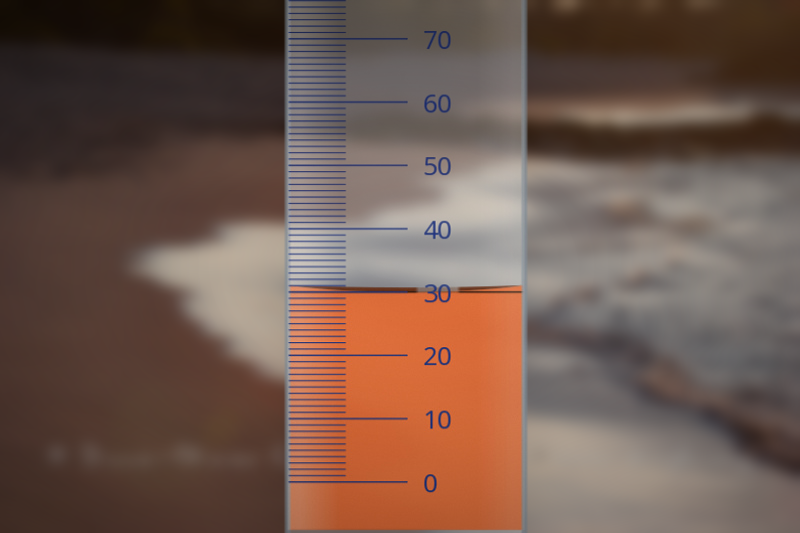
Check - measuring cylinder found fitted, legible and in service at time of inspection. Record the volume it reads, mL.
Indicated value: 30 mL
